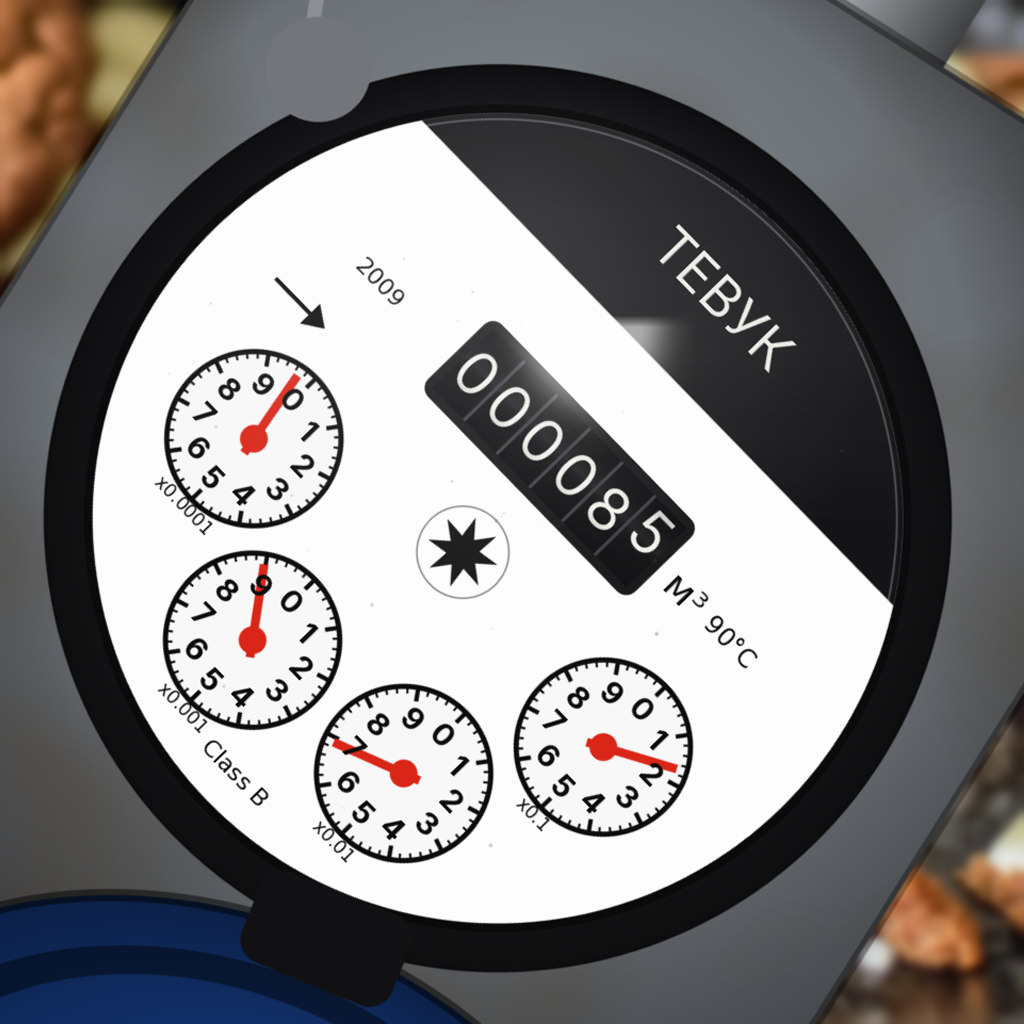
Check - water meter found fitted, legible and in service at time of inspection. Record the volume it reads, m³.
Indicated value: 85.1689 m³
